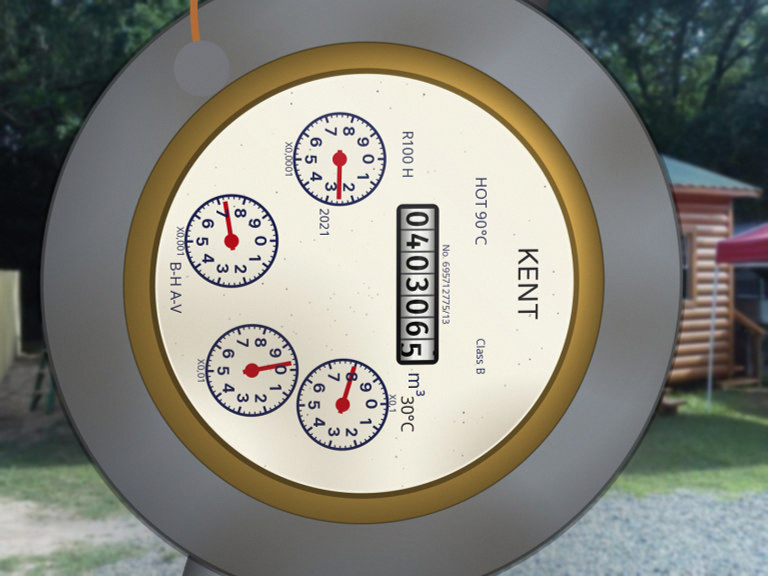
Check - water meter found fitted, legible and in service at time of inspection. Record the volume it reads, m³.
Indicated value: 403064.7972 m³
